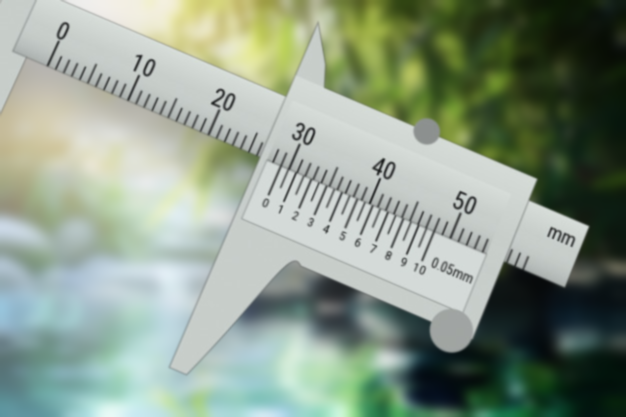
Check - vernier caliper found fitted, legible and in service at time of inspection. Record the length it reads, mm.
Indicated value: 29.0 mm
